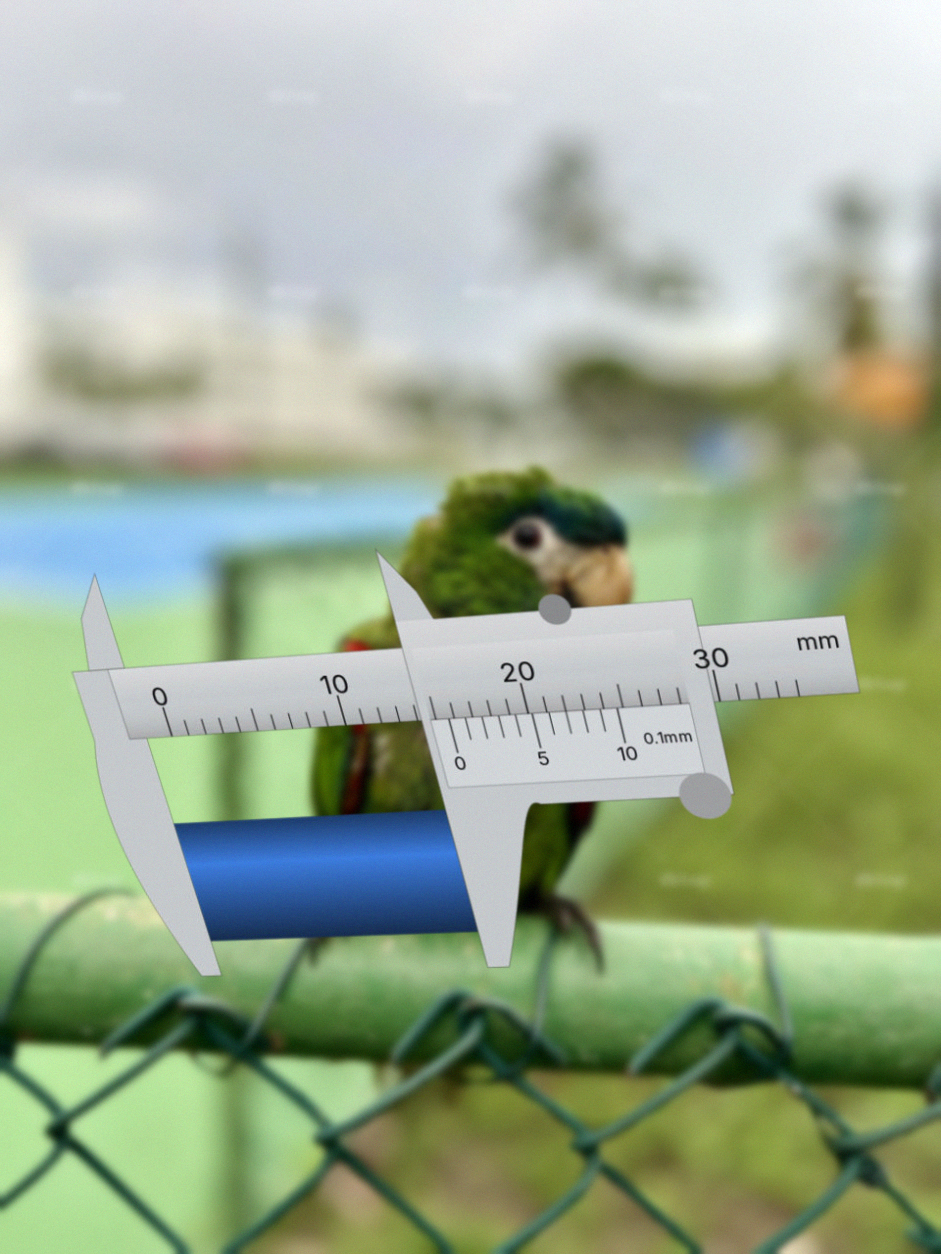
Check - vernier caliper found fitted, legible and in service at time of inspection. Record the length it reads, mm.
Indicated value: 15.7 mm
